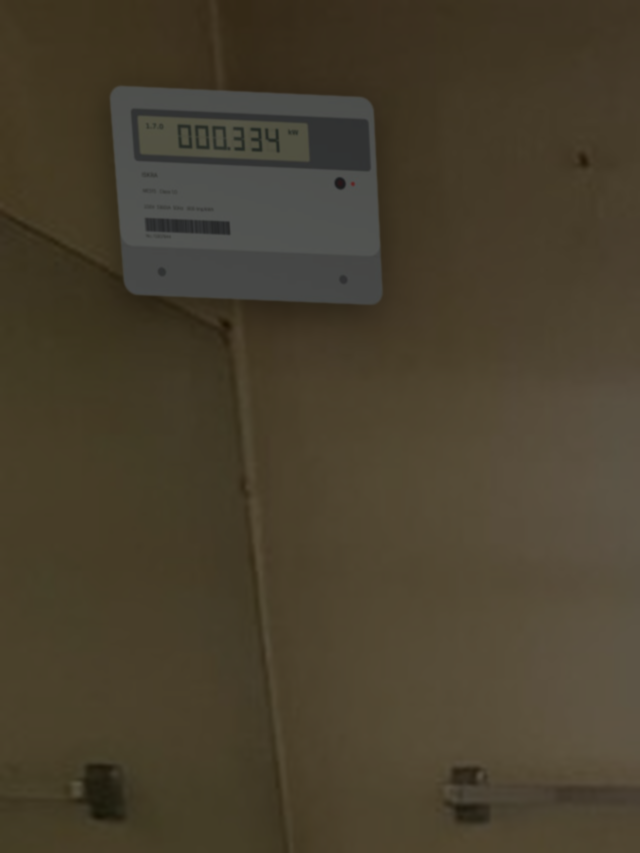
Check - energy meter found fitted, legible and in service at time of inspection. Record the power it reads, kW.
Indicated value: 0.334 kW
